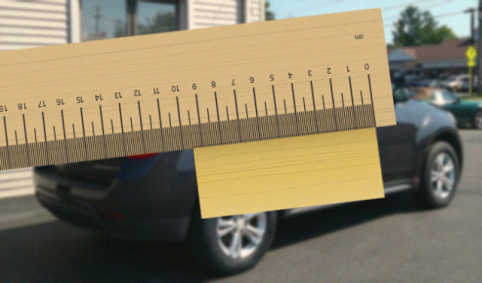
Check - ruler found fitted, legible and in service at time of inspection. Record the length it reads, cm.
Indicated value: 9.5 cm
